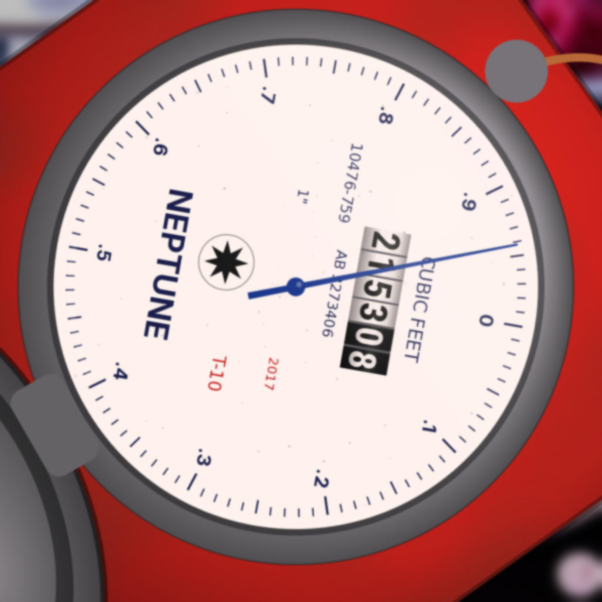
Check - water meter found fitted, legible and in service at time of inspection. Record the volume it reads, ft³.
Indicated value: 215307.94 ft³
